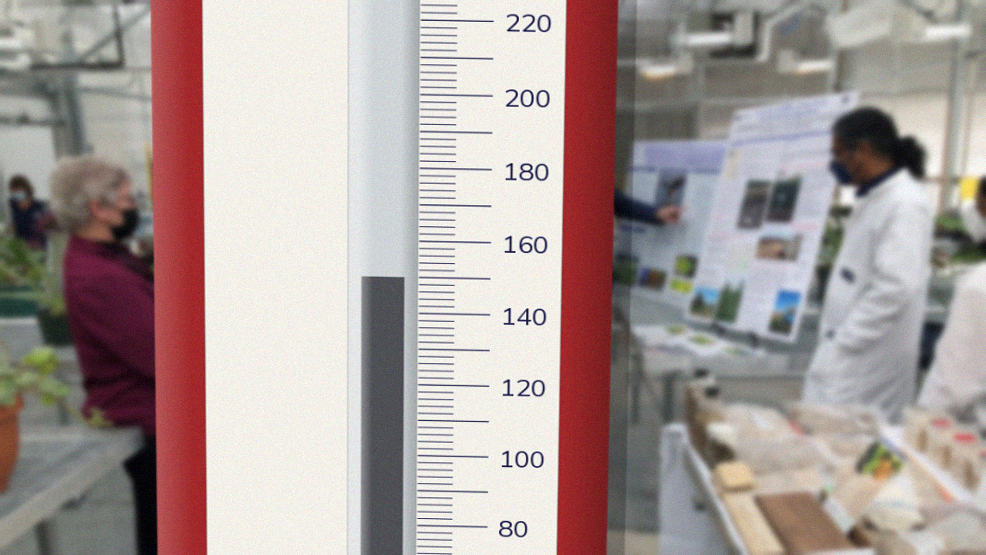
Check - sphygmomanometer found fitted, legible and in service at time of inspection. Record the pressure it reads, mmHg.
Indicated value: 150 mmHg
